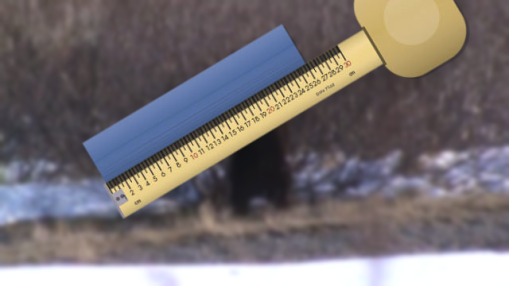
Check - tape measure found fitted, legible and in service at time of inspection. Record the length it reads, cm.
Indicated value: 26 cm
